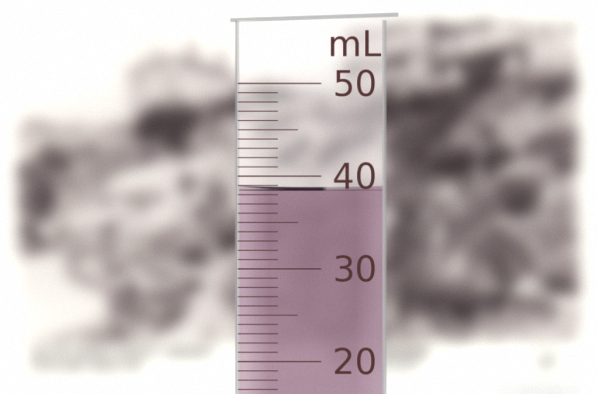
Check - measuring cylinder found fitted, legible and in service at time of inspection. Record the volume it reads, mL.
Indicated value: 38.5 mL
